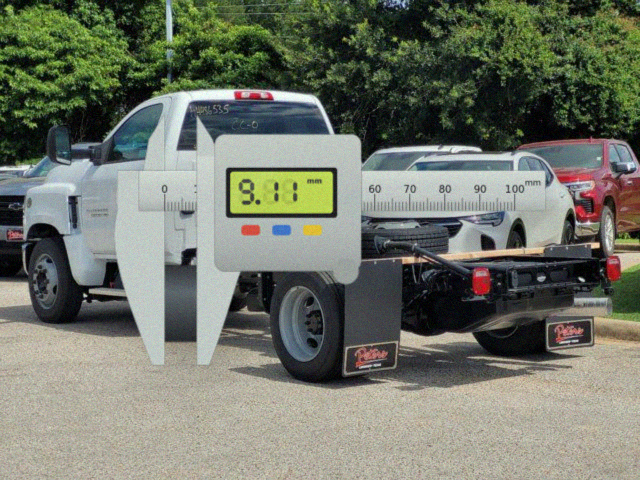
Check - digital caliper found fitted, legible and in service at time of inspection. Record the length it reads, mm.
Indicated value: 9.11 mm
